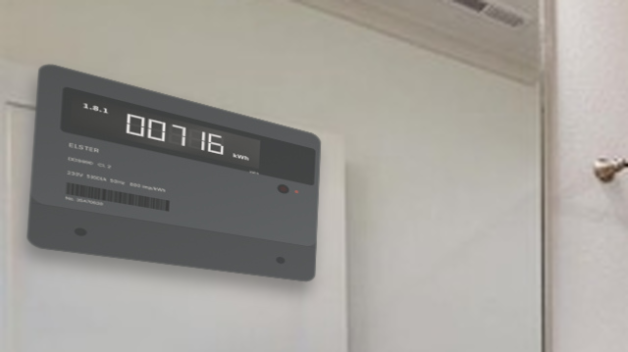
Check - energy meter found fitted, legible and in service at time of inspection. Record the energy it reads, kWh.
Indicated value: 716 kWh
